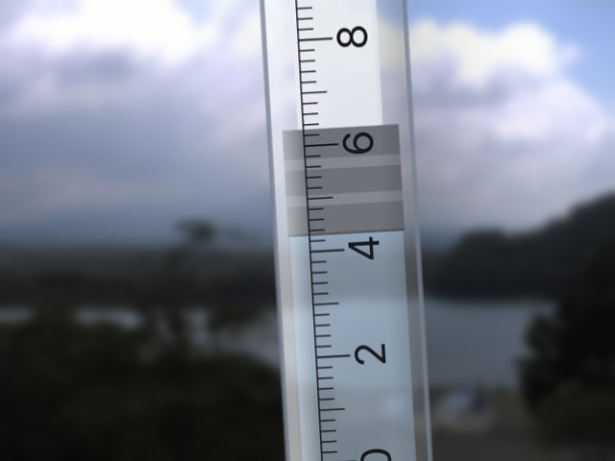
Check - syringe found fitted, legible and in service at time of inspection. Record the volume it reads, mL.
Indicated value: 4.3 mL
